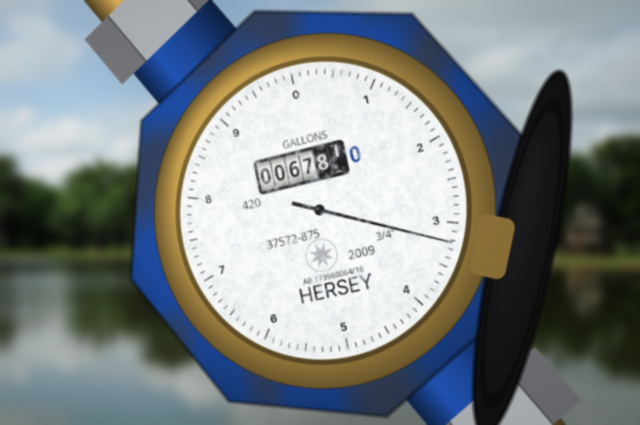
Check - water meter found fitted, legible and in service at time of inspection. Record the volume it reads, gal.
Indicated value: 67813.2 gal
